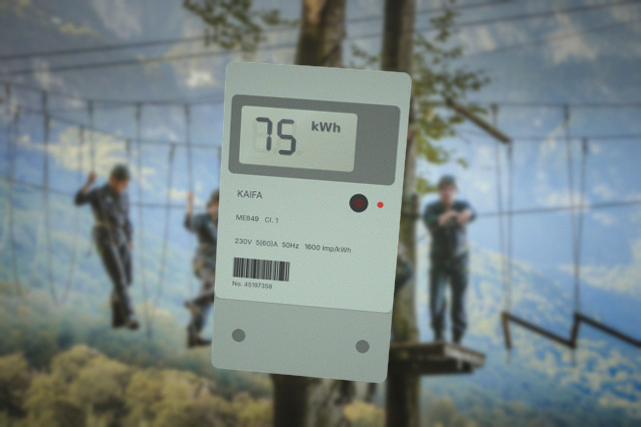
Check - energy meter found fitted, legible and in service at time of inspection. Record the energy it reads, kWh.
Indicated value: 75 kWh
